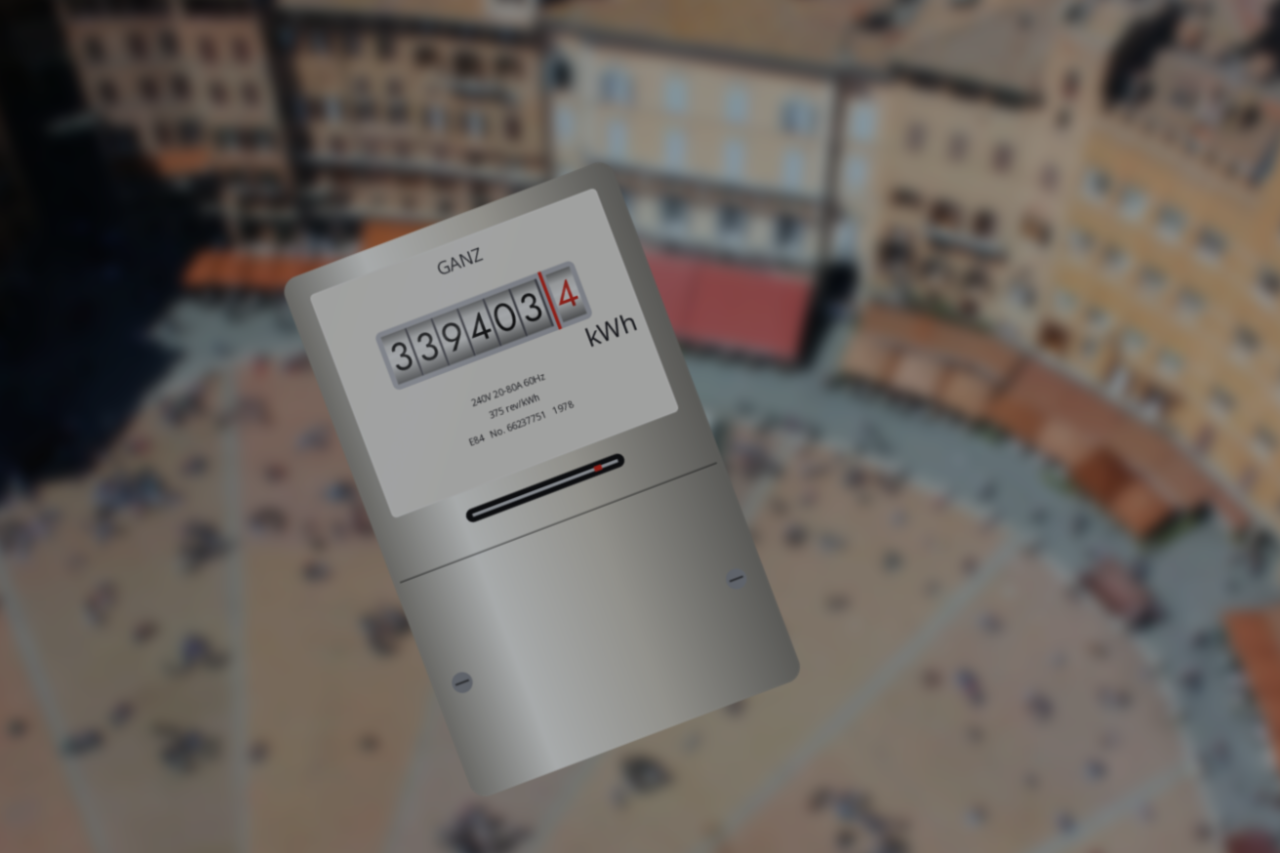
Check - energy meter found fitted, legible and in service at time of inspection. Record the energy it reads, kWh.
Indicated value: 339403.4 kWh
